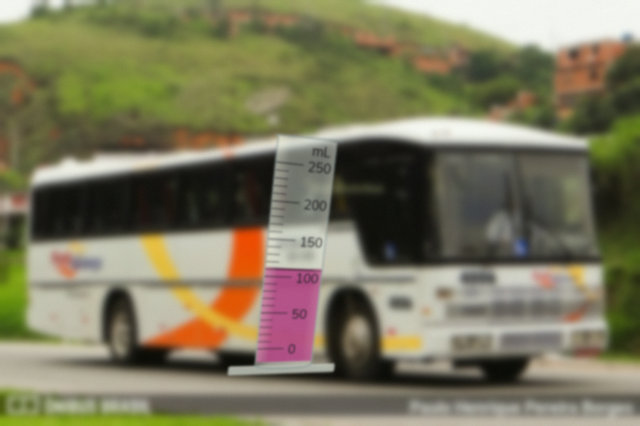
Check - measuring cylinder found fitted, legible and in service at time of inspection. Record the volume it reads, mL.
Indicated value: 110 mL
